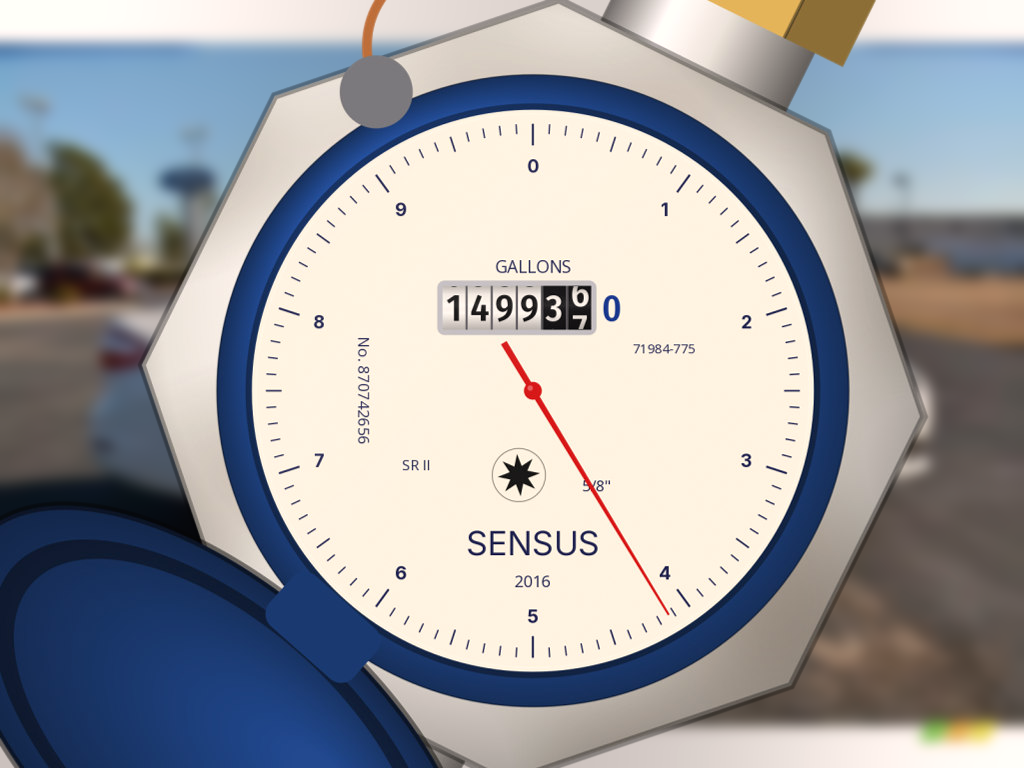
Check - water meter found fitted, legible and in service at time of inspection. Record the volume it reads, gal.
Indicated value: 1499364.1 gal
